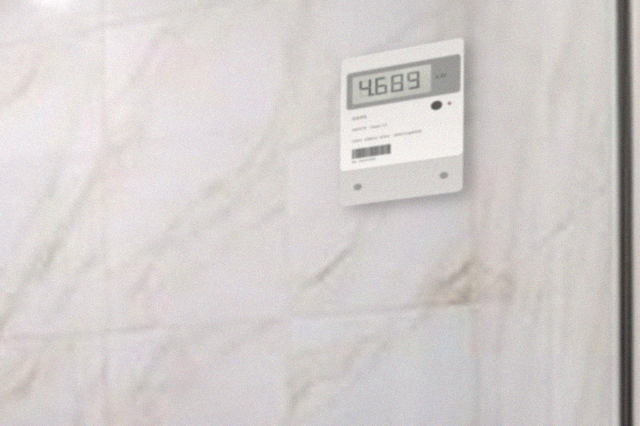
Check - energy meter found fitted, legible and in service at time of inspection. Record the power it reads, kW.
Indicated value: 4.689 kW
